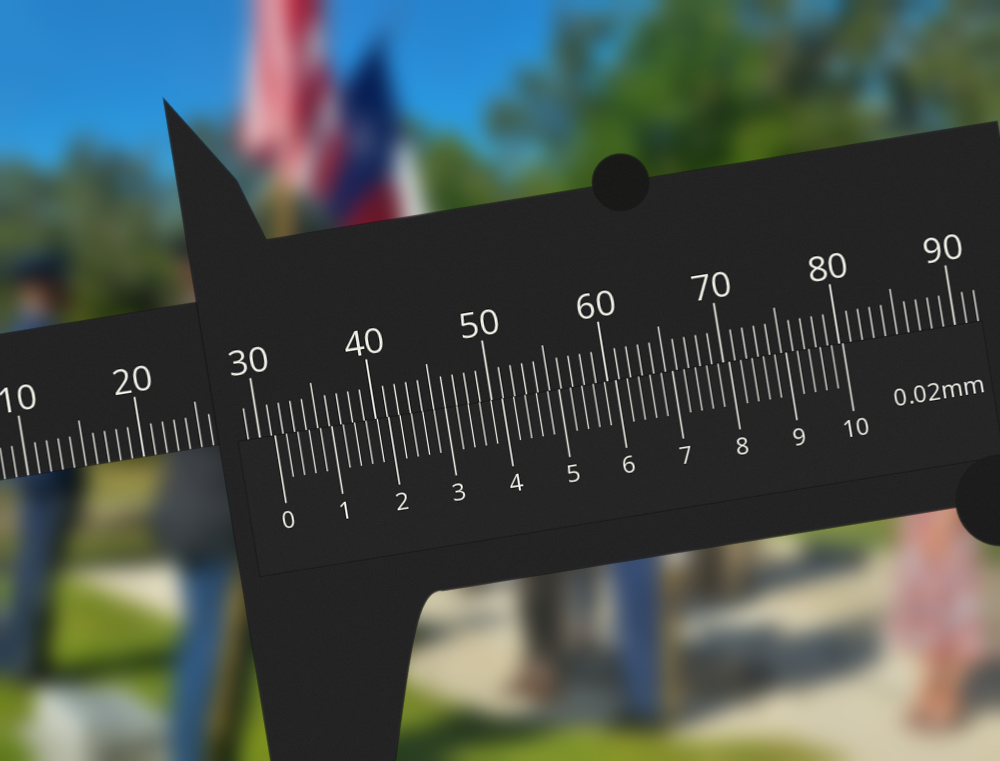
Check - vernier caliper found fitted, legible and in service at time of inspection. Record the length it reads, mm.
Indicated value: 31.3 mm
